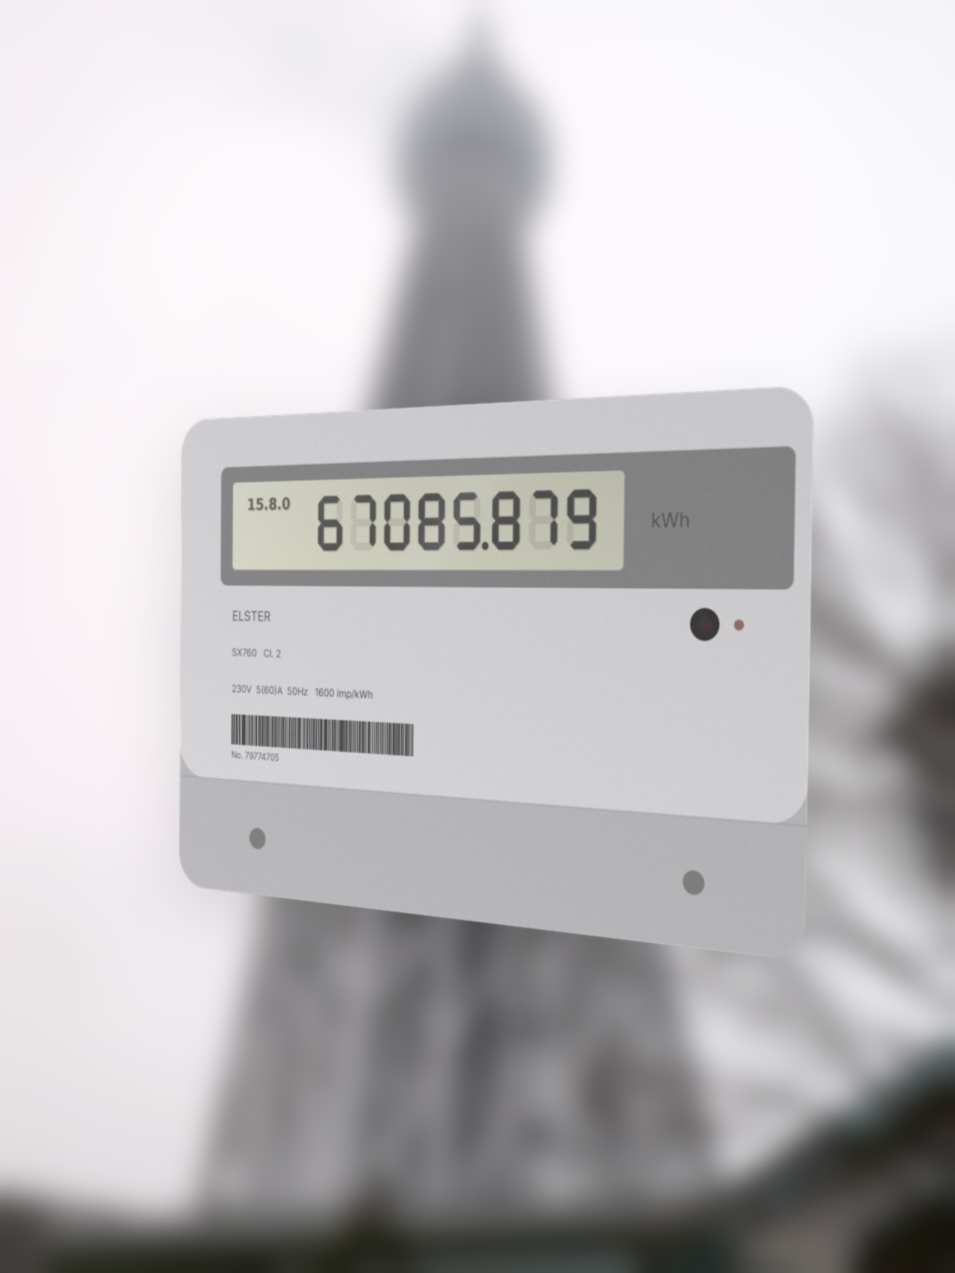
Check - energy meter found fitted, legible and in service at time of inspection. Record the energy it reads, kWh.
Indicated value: 67085.879 kWh
